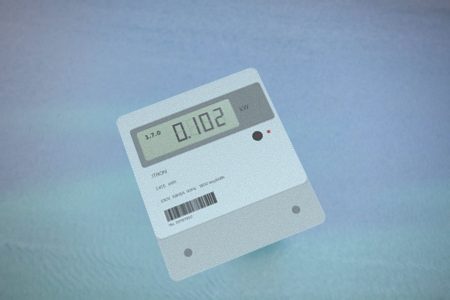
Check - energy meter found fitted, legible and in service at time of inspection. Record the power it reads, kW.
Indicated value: 0.102 kW
